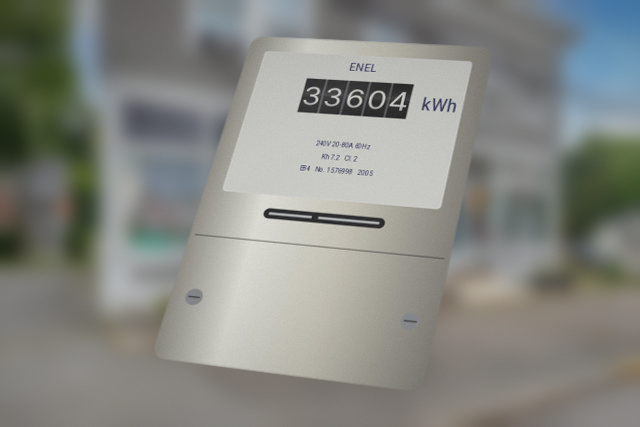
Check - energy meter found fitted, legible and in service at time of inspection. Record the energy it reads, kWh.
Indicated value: 33604 kWh
